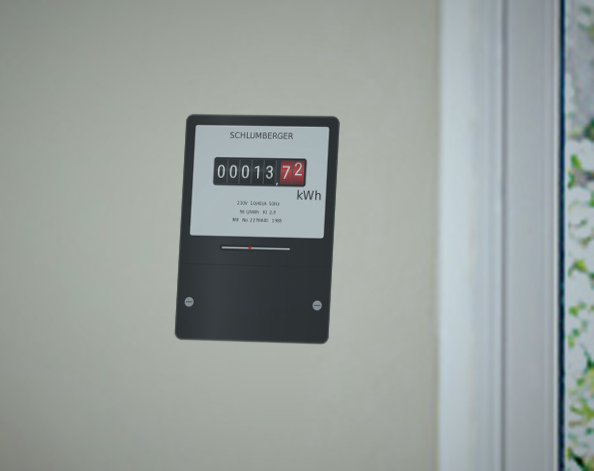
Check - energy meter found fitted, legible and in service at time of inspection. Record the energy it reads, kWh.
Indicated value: 13.72 kWh
